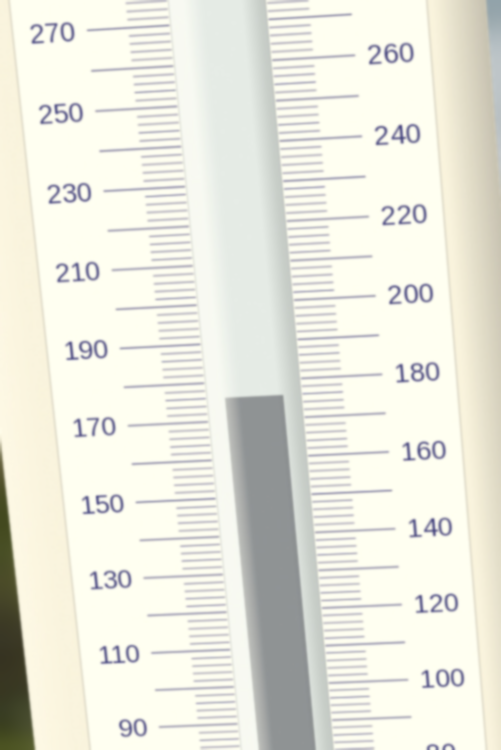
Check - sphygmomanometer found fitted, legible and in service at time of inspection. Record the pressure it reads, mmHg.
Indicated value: 176 mmHg
